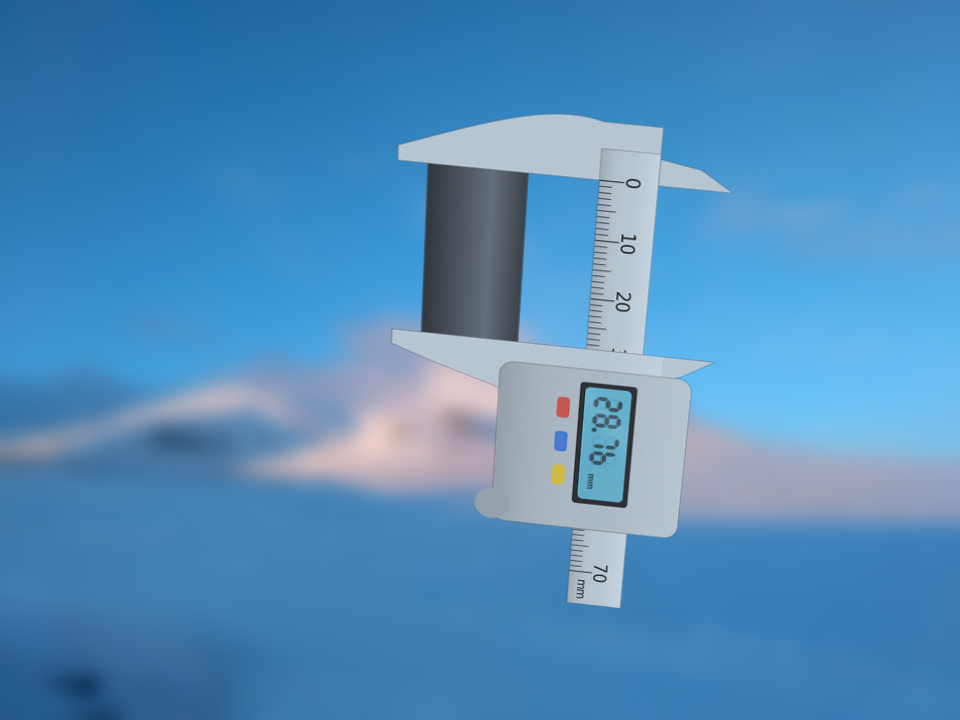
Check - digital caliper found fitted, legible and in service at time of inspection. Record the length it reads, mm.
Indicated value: 28.76 mm
